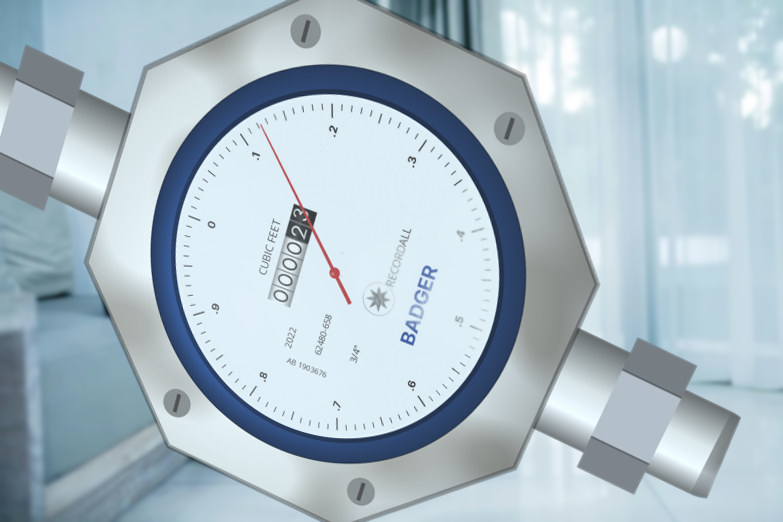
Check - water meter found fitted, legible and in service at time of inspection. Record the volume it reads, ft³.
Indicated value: 23.12 ft³
